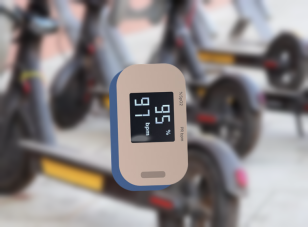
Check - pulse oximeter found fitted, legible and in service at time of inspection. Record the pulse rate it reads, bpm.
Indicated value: 97 bpm
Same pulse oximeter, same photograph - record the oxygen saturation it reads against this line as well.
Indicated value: 95 %
